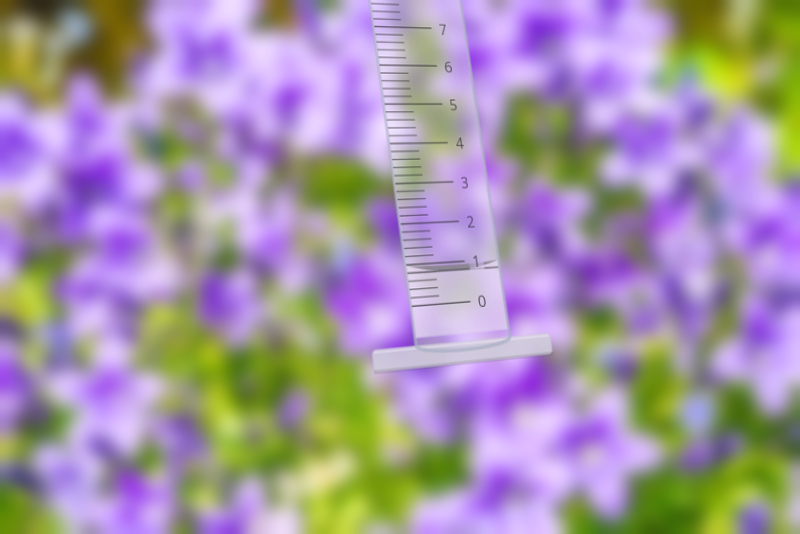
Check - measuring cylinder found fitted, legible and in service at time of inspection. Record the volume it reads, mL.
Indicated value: 0.8 mL
